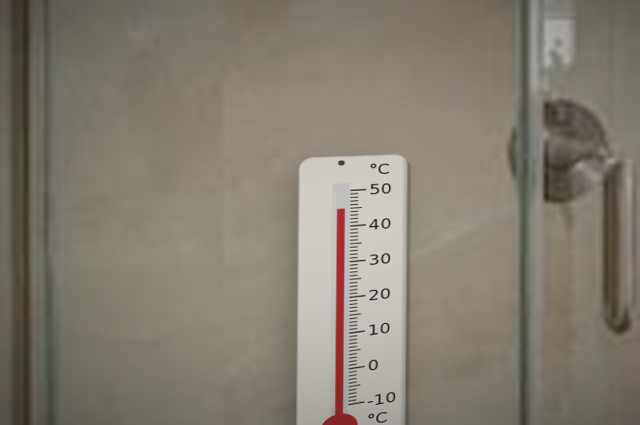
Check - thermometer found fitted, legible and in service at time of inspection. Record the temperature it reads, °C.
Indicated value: 45 °C
